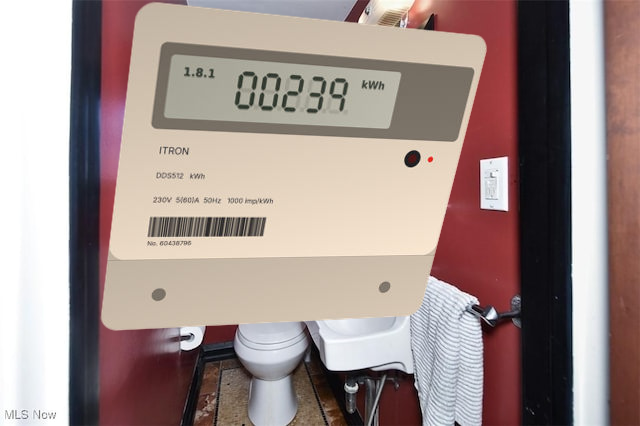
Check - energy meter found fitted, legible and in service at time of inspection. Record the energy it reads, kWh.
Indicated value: 239 kWh
